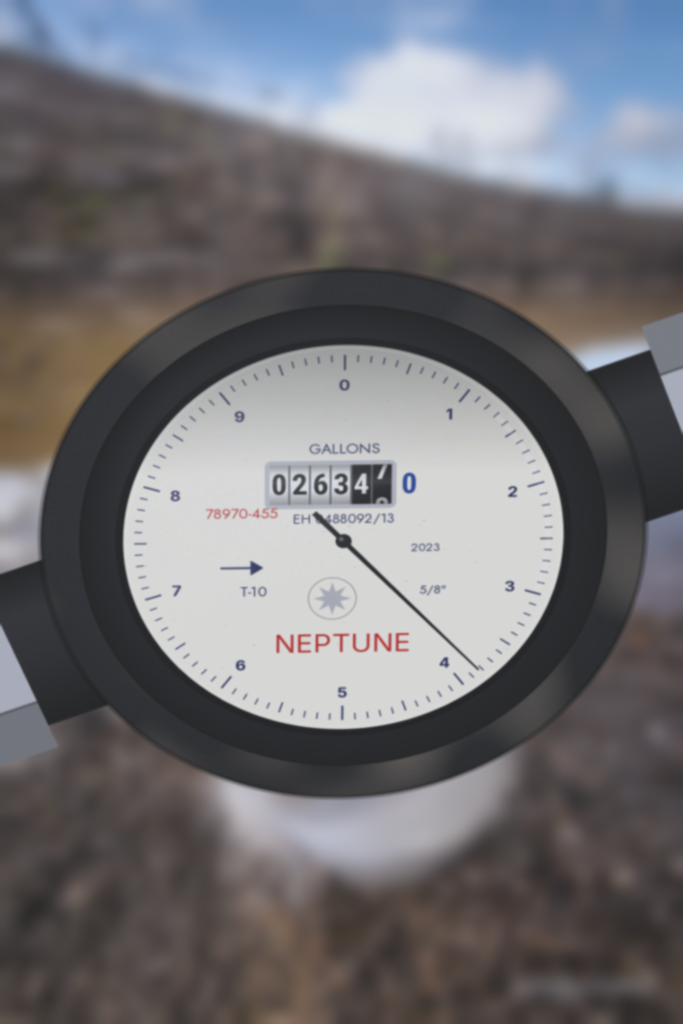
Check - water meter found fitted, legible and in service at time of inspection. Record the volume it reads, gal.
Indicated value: 263473.8 gal
